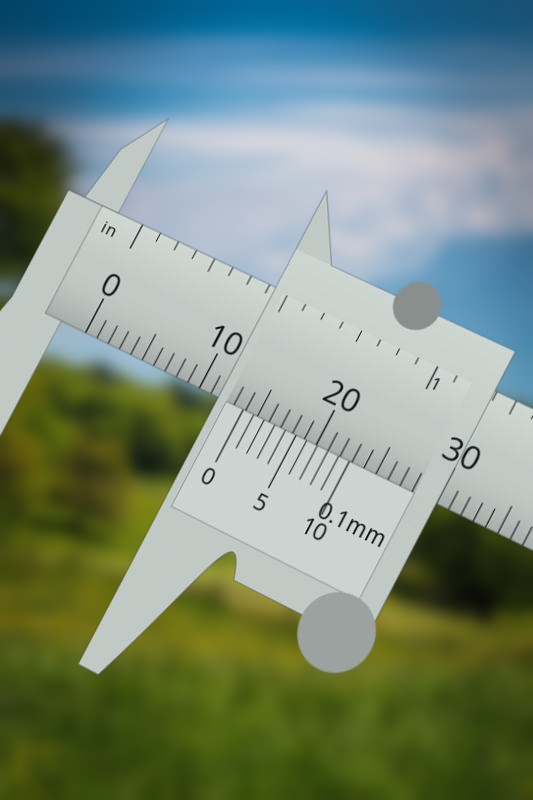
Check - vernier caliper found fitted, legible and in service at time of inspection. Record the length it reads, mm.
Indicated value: 13.8 mm
